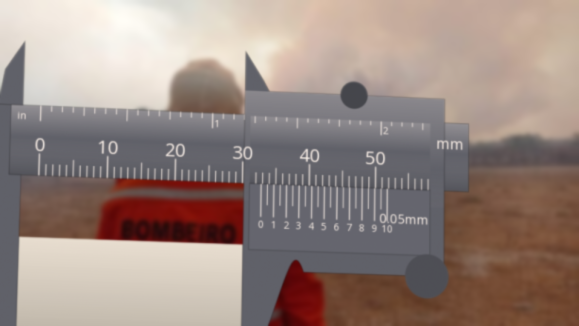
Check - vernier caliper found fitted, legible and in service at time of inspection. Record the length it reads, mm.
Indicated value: 32.8 mm
